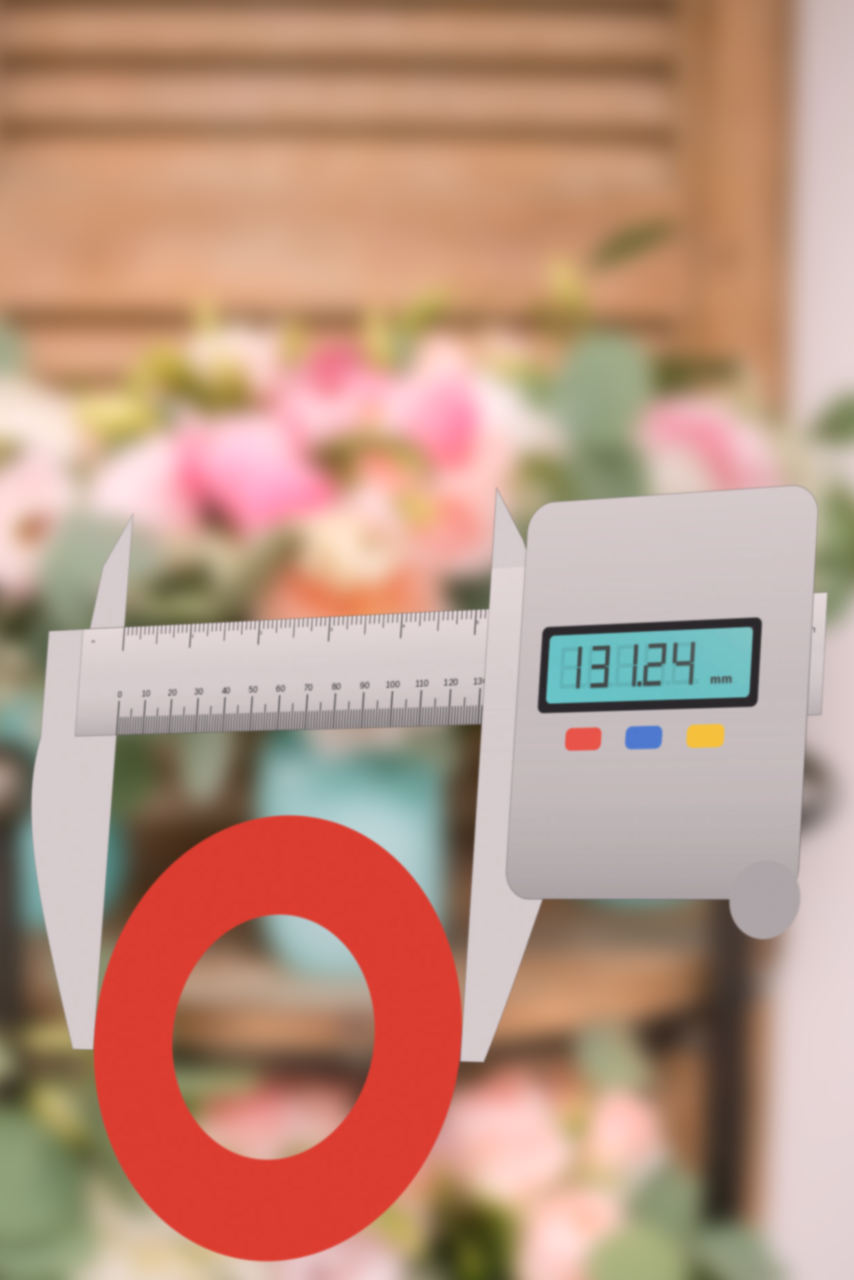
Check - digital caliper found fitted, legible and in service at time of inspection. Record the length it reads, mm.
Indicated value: 131.24 mm
